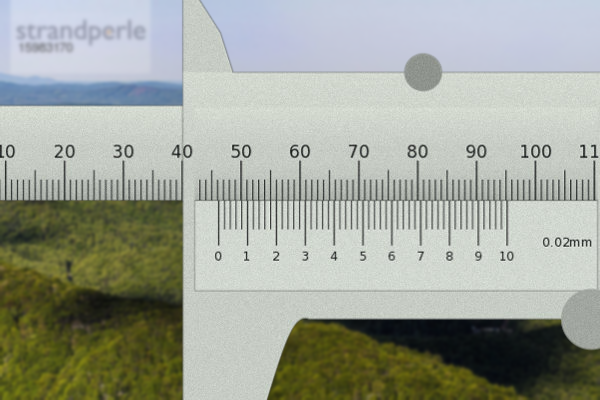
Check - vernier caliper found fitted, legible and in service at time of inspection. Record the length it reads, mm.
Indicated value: 46.2 mm
